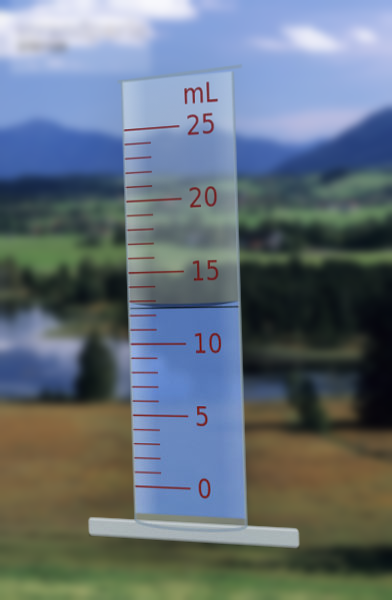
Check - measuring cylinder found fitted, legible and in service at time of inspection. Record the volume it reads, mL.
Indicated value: 12.5 mL
